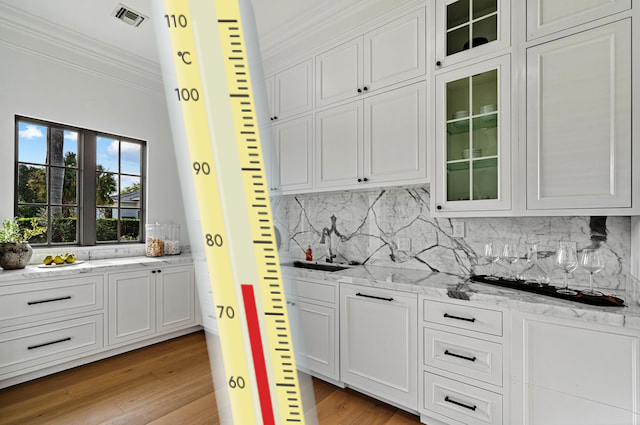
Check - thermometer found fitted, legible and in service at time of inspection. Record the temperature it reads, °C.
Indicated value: 74 °C
